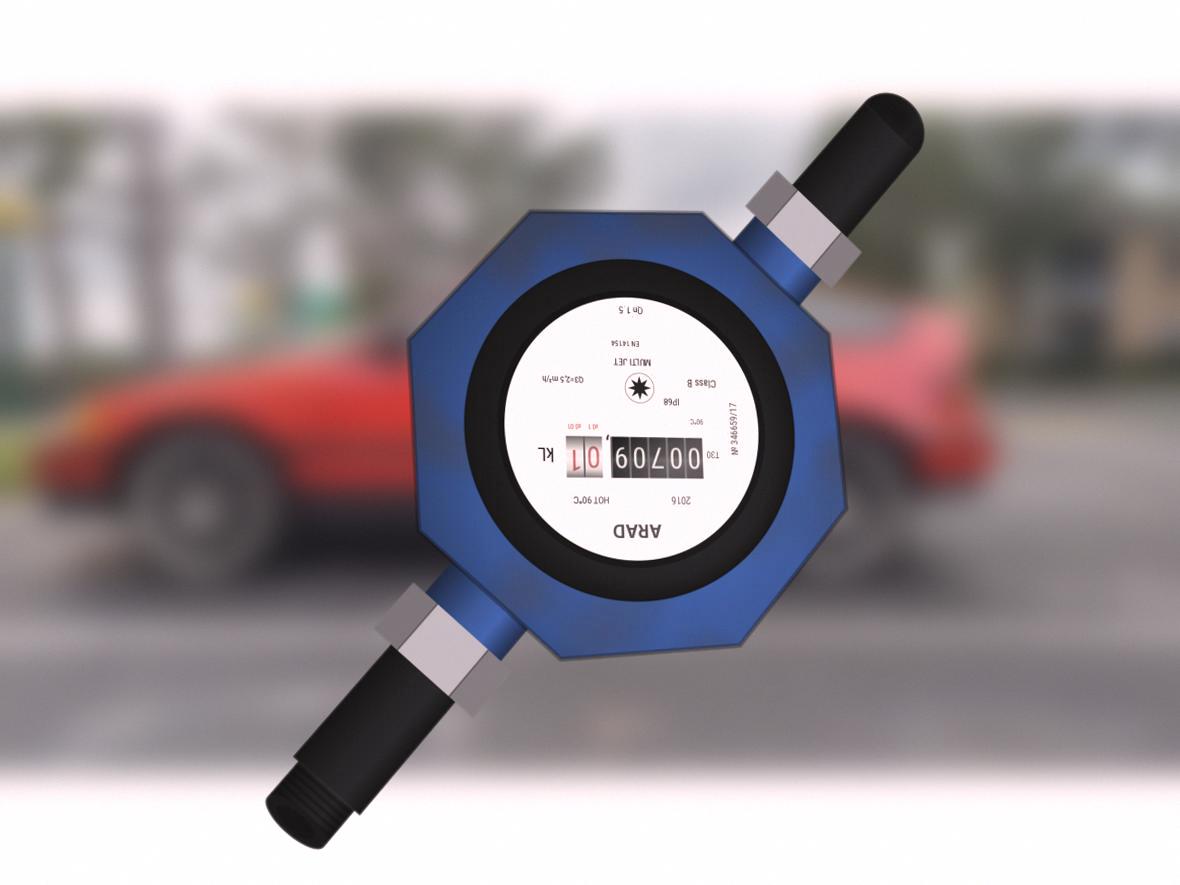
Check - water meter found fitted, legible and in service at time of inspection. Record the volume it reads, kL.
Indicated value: 709.01 kL
